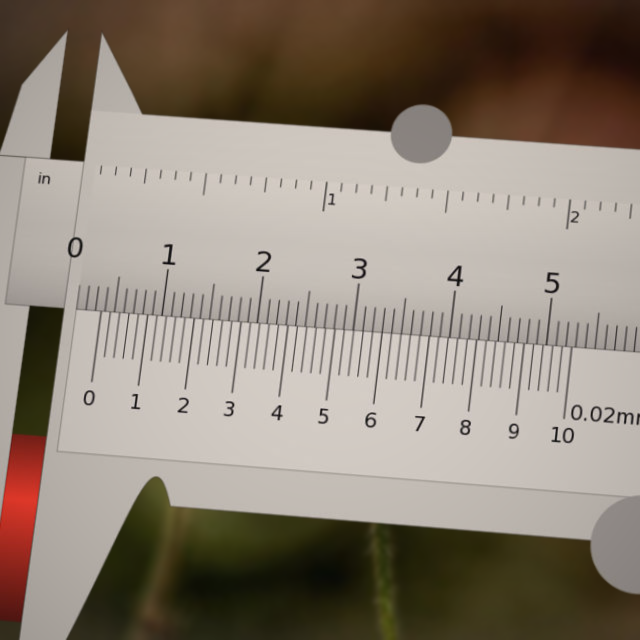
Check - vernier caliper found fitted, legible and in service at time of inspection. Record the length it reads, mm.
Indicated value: 3.6 mm
